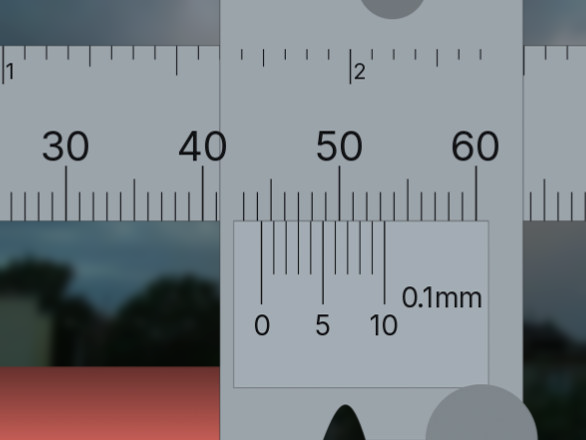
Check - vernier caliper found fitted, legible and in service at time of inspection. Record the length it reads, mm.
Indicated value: 44.3 mm
